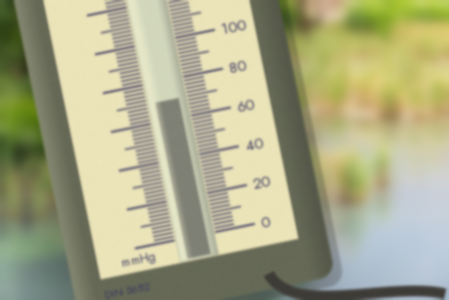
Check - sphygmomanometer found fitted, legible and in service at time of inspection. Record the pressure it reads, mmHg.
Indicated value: 70 mmHg
